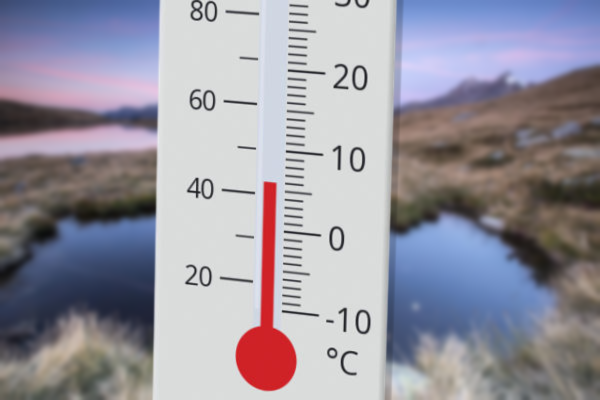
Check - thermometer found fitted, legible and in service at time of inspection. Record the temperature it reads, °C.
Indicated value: 6 °C
